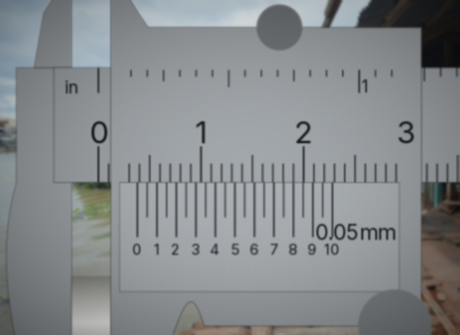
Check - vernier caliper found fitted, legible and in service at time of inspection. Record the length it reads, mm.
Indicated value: 3.8 mm
